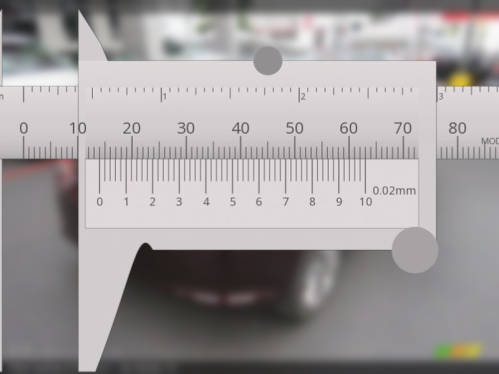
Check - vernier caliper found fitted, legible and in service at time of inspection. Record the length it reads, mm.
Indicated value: 14.0 mm
